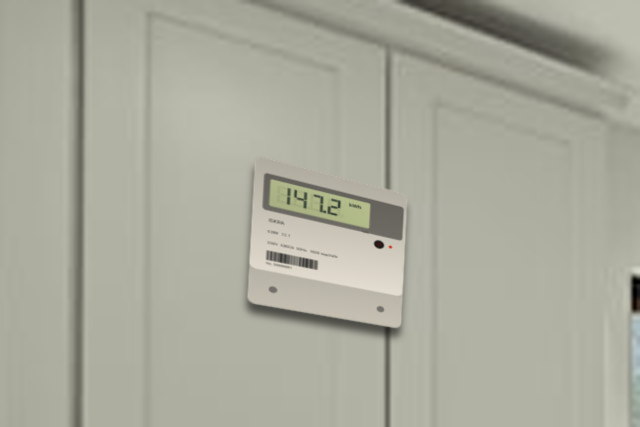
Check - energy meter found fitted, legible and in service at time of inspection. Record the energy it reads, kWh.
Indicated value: 147.2 kWh
